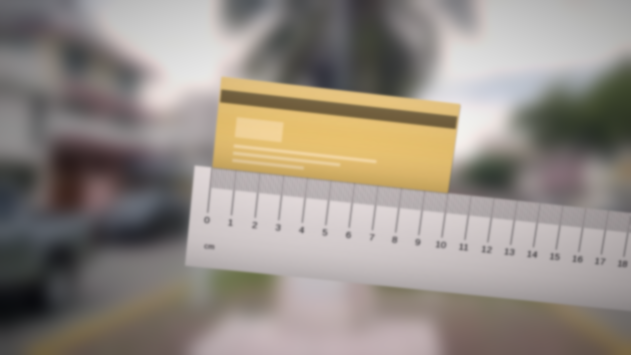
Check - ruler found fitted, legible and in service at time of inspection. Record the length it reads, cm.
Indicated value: 10 cm
